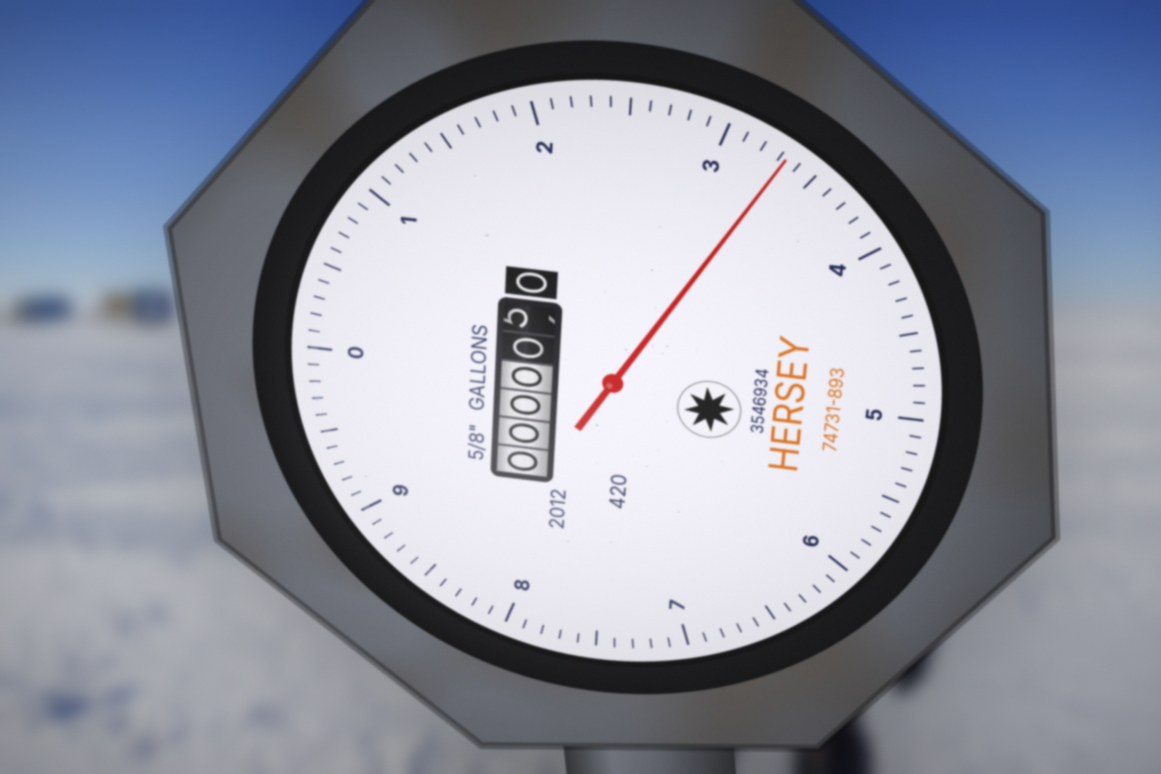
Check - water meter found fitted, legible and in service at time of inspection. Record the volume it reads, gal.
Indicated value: 53.3 gal
